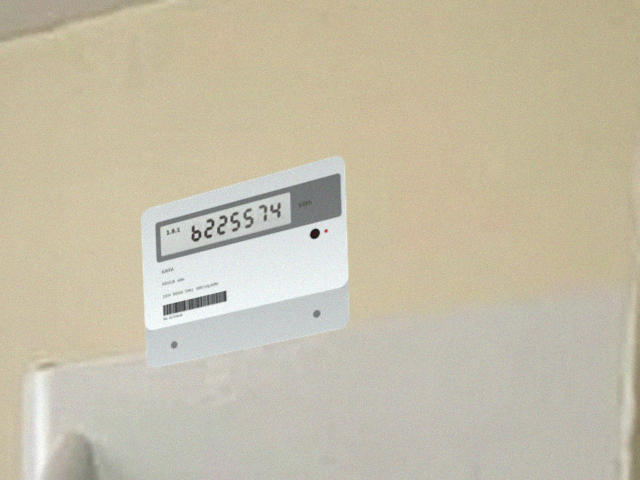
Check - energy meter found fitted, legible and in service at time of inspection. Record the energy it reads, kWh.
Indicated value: 6225574 kWh
